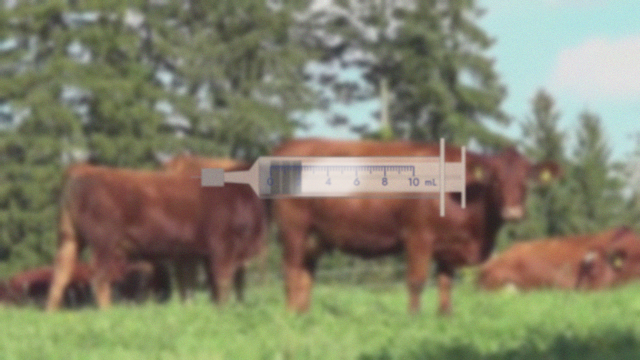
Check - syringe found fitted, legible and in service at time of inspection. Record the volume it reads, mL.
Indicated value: 0 mL
